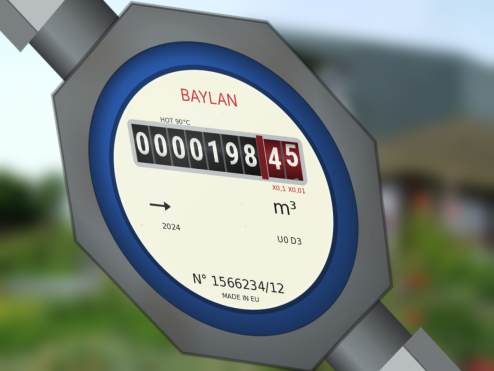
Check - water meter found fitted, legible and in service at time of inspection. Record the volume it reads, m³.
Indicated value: 198.45 m³
